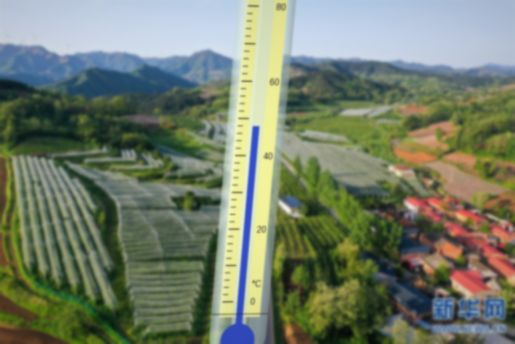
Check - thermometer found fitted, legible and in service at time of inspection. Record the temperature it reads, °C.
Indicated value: 48 °C
